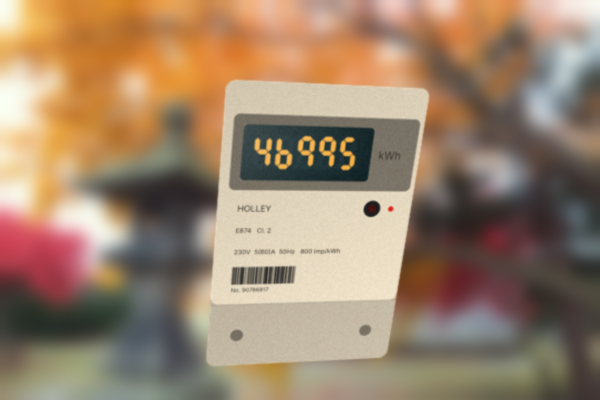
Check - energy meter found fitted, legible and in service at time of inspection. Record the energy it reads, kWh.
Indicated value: 46995 kWh
